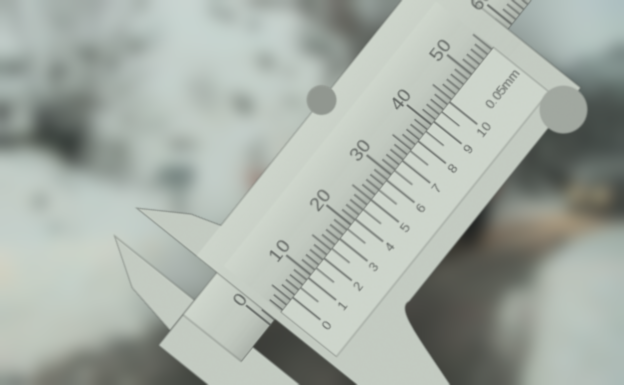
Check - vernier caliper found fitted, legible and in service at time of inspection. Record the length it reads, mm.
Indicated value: 5.5 mm
